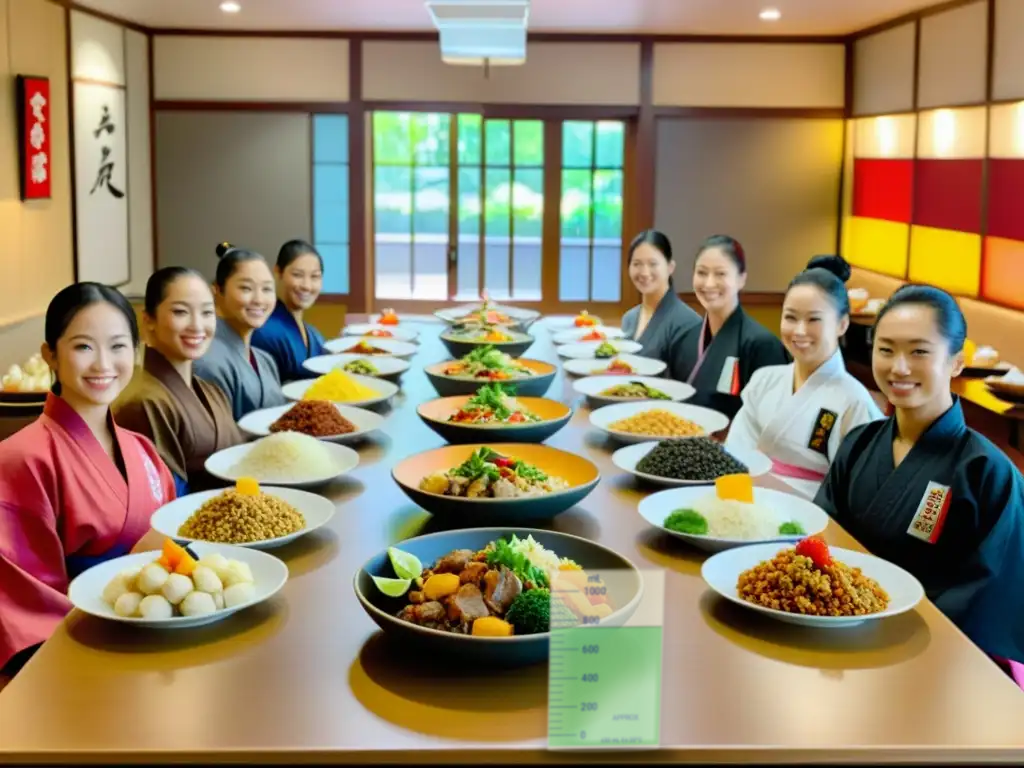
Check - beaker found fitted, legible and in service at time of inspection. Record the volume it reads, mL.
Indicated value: 750 mL
